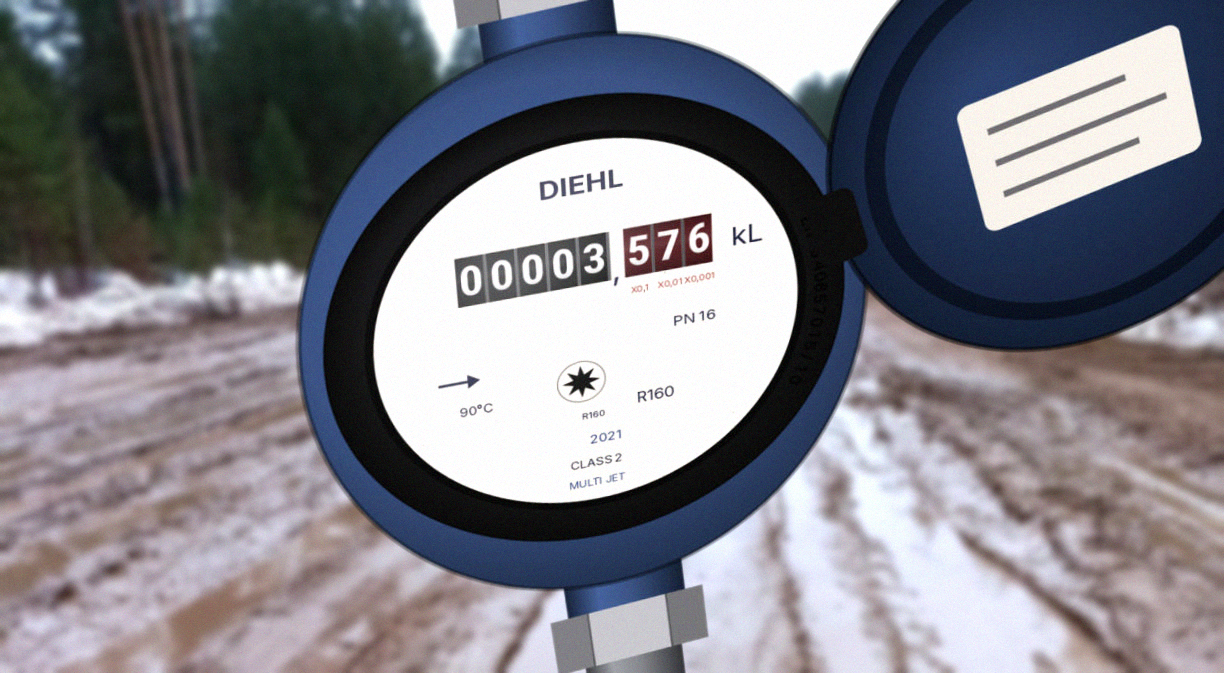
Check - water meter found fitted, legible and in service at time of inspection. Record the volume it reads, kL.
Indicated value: 3.576 kL
